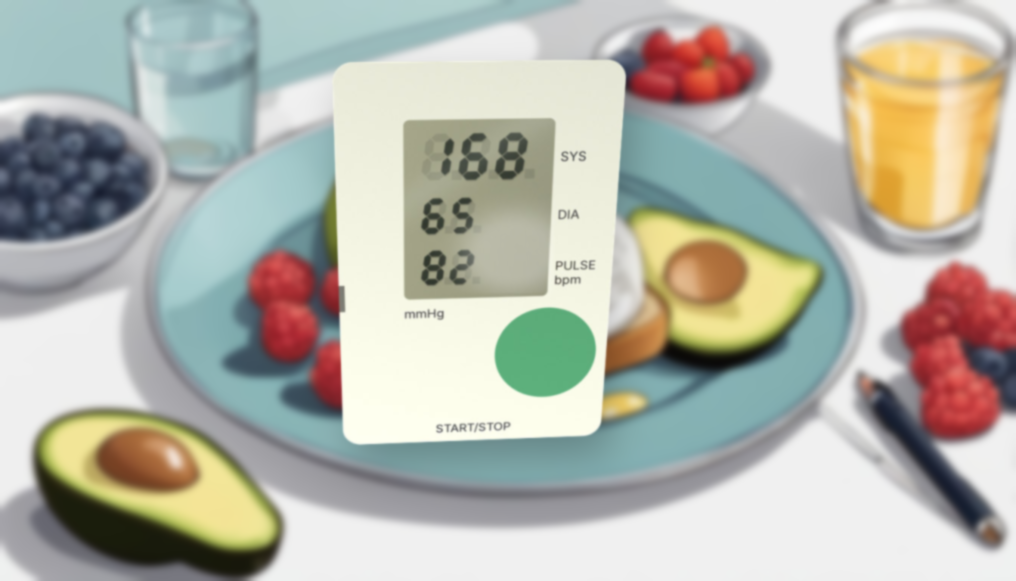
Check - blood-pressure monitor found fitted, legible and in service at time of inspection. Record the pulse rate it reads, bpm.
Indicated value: 82 bpm
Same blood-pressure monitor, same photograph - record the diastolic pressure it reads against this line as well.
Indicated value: 65 mmHg
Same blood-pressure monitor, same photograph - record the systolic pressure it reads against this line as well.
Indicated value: 168 mmHg
